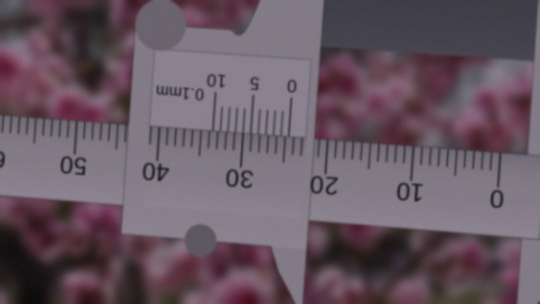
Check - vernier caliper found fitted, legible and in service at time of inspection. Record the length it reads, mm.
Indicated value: 24.6 mm
